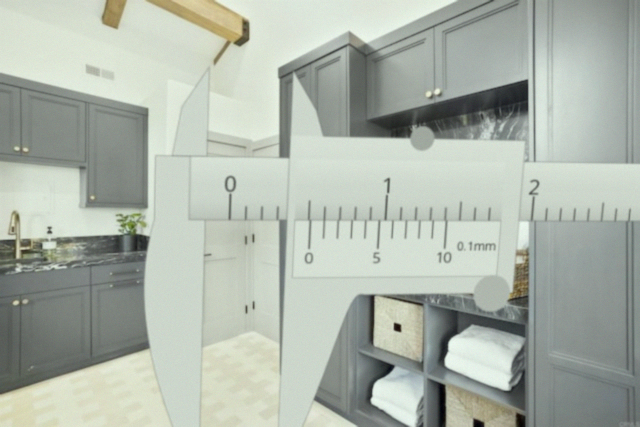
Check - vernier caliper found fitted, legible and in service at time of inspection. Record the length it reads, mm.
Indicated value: 5.1 mm
